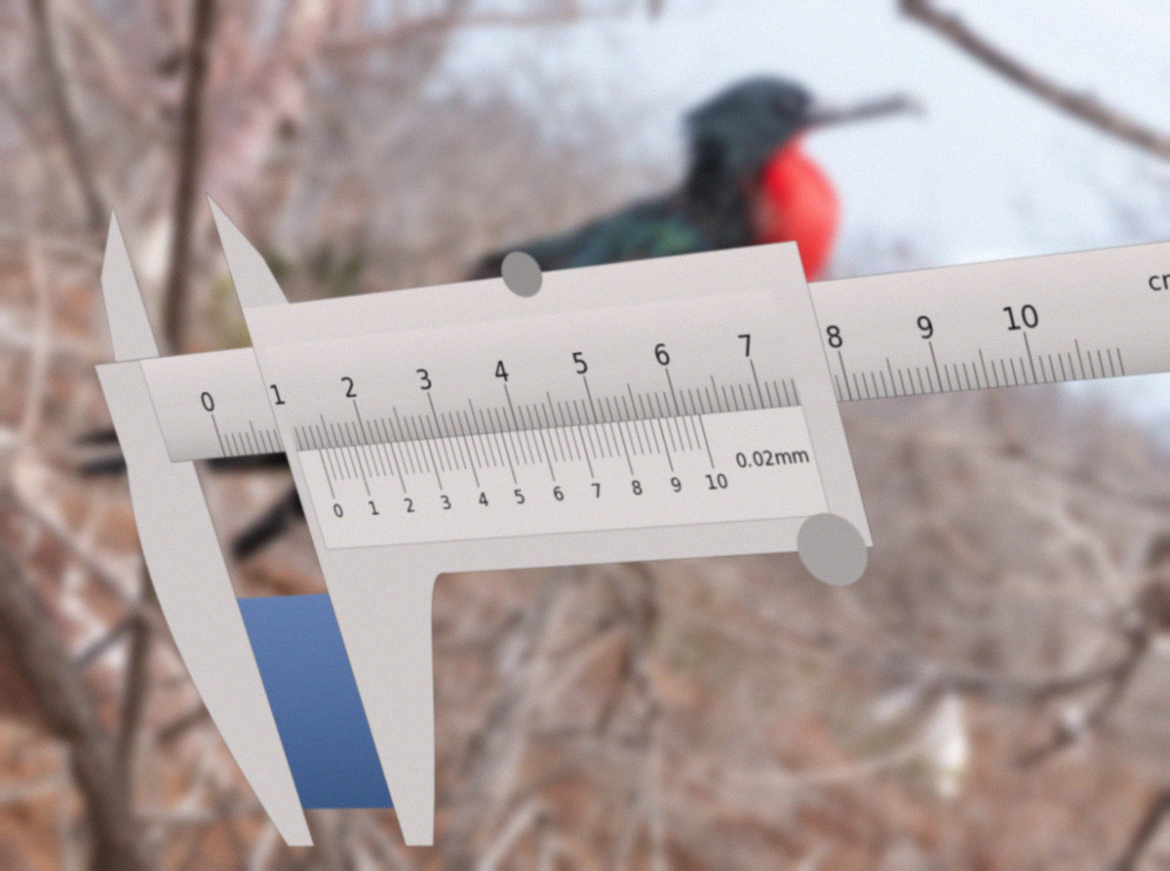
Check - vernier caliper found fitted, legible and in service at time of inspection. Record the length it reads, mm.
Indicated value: 13.4 mm
